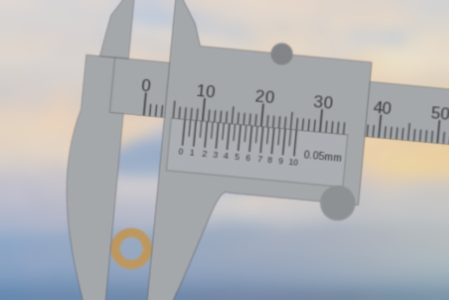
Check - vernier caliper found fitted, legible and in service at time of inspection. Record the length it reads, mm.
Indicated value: 7.0 mm
